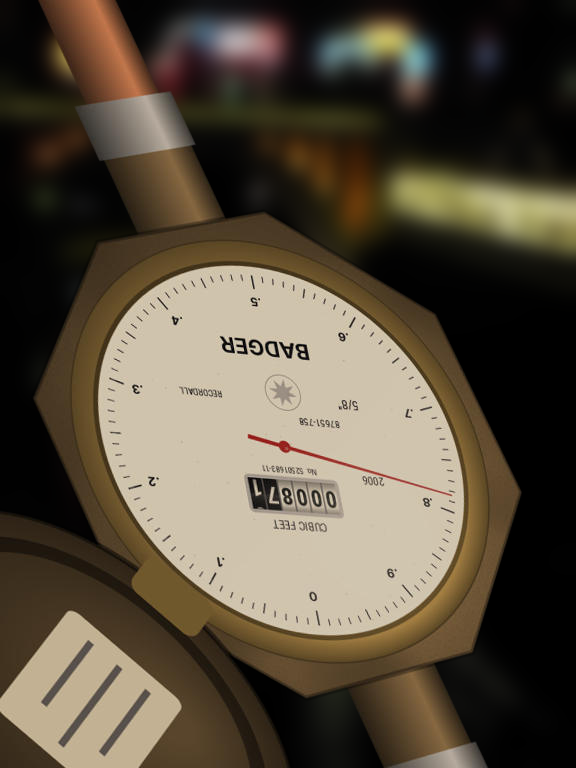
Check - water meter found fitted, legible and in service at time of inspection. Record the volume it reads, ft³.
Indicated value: 870.78 ft³
